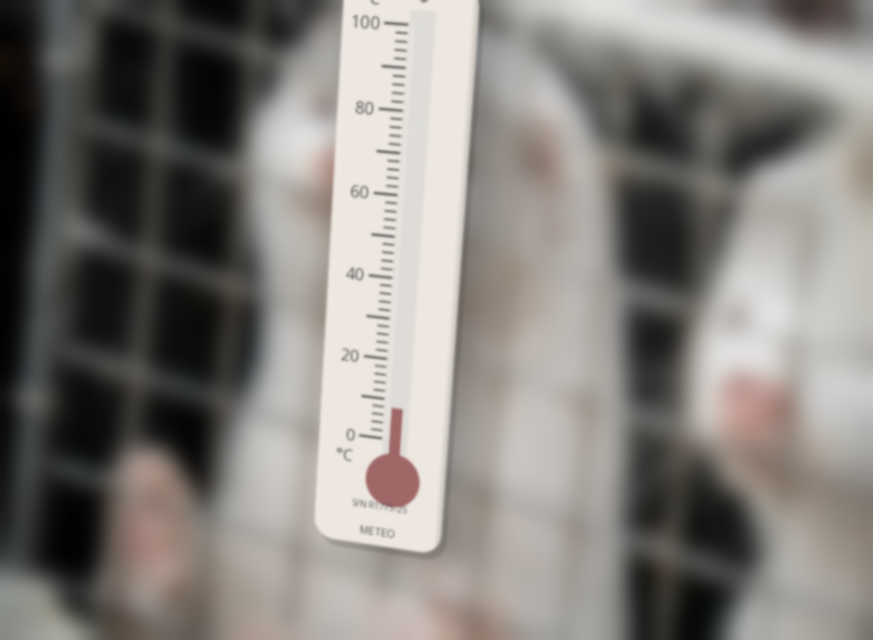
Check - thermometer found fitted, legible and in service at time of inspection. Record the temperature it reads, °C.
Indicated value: 8 °C
